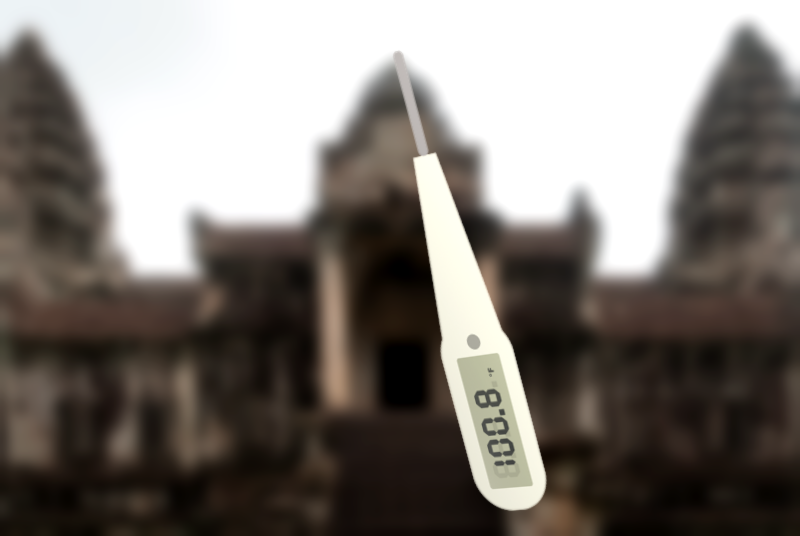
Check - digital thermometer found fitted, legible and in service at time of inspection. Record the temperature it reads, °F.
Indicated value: 100.8 °F
